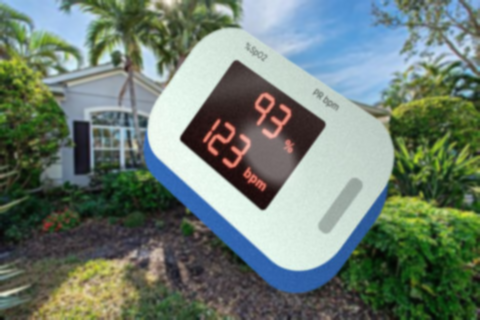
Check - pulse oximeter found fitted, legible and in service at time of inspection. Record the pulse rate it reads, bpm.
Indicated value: 123 bpm
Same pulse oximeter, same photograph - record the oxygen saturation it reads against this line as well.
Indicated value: 93 %
